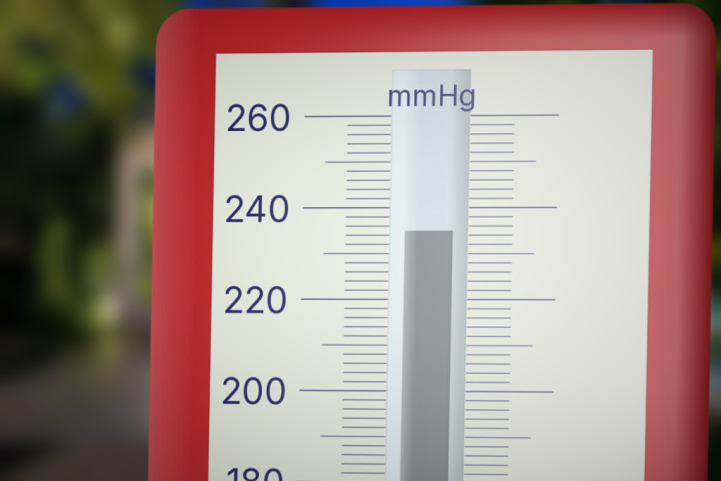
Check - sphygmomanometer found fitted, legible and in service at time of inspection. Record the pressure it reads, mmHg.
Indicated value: 235 mmHg
